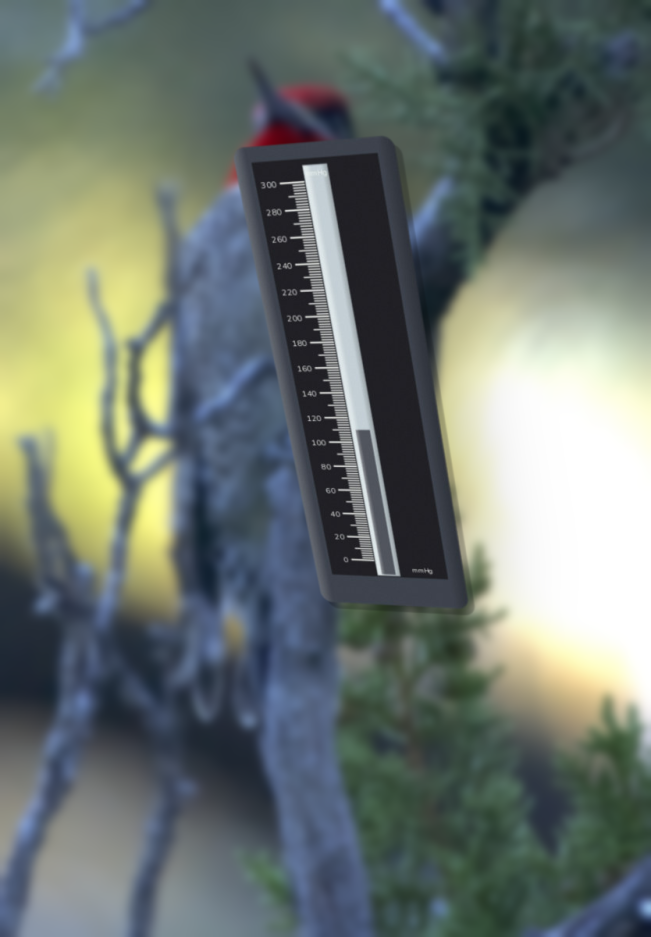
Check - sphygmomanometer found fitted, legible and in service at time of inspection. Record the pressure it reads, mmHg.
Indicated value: 110 mmHg
